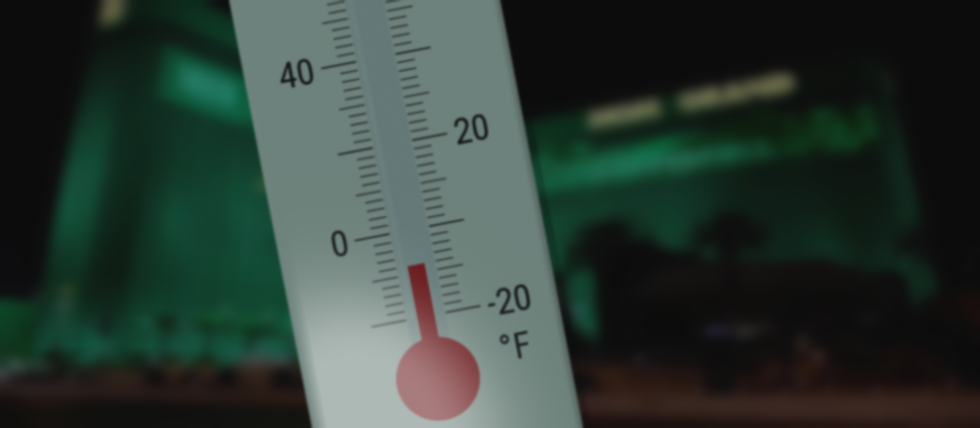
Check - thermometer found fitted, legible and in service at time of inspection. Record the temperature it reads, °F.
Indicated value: -8 °F
